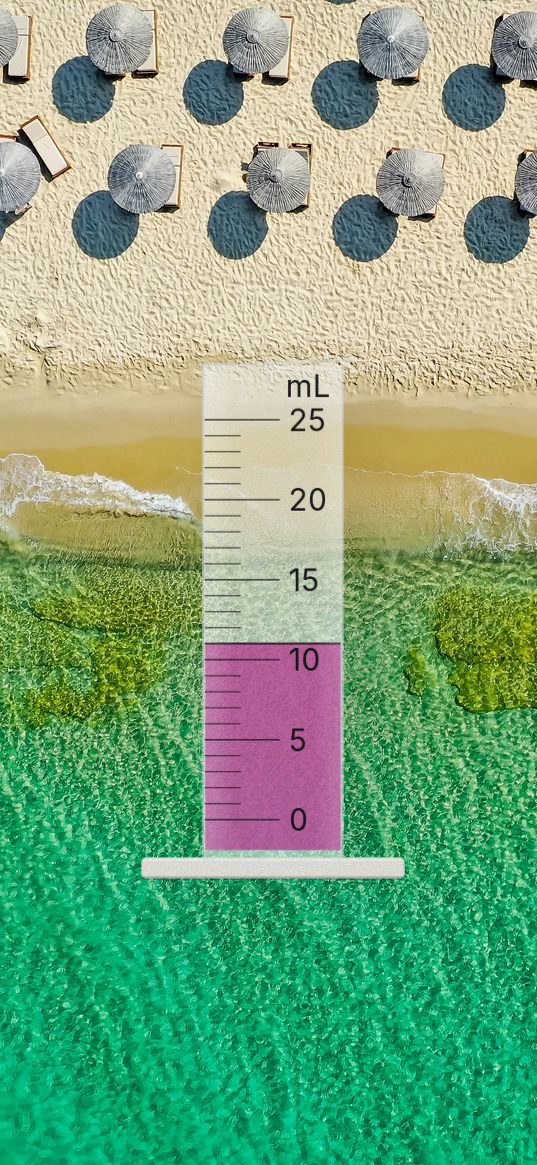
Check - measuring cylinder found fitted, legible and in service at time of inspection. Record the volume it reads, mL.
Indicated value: 11 mL
